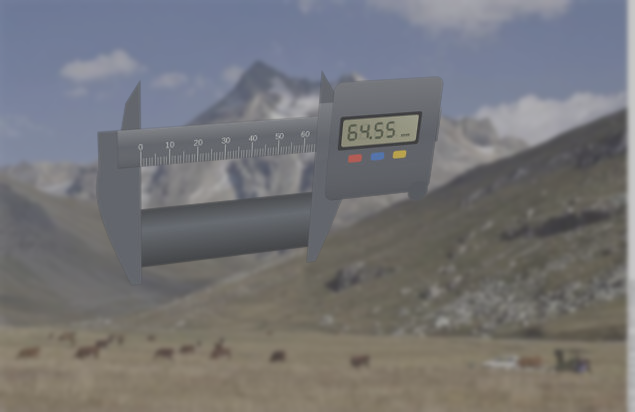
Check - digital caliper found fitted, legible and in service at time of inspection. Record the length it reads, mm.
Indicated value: 64.55 mm
